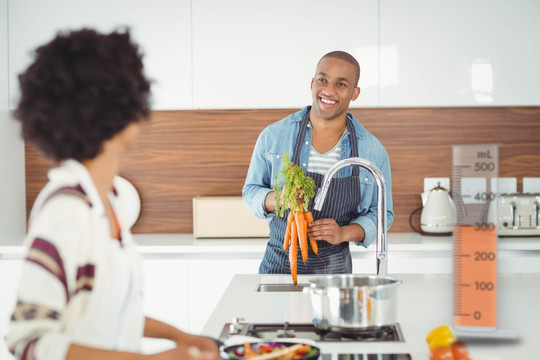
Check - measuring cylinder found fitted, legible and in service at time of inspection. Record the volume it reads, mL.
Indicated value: 300 mL
